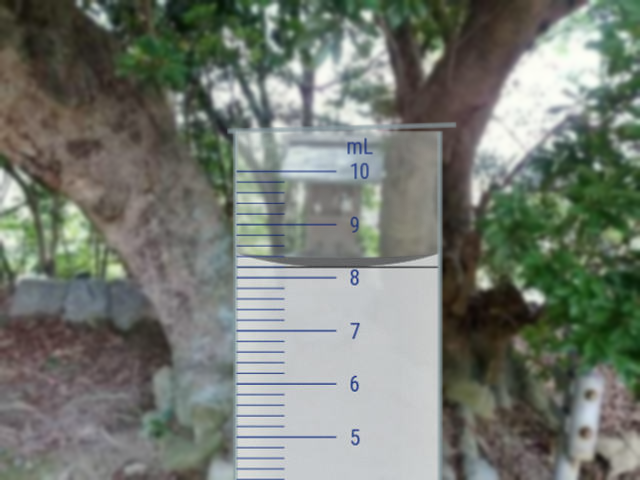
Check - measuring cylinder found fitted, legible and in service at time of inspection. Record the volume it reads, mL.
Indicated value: 8.2 mL
